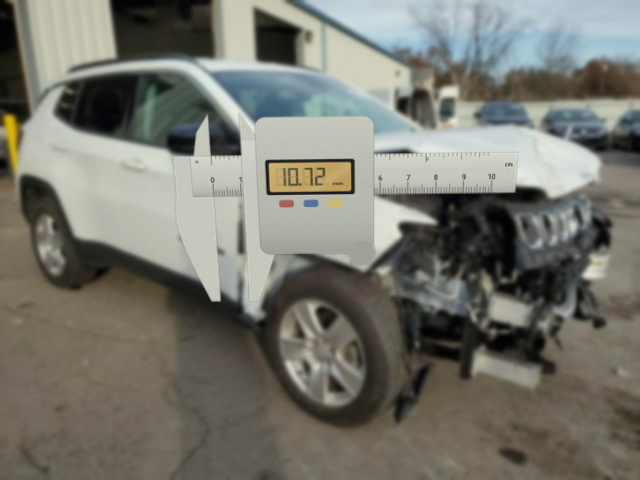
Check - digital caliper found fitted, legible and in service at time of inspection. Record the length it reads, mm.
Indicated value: 10.72 mm
